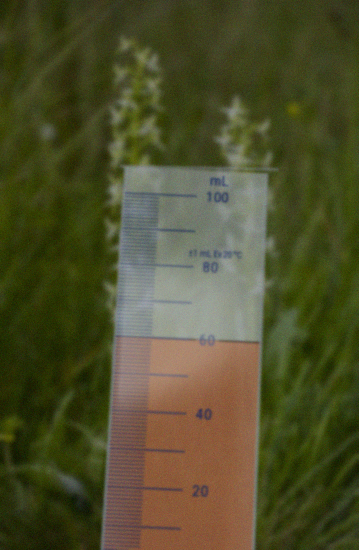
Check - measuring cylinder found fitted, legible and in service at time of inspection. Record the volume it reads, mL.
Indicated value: 60 mL
